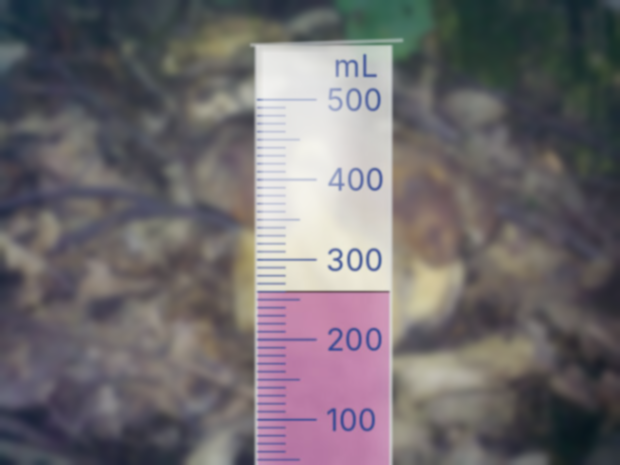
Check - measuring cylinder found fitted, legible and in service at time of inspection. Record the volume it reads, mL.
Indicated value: 260 mL
